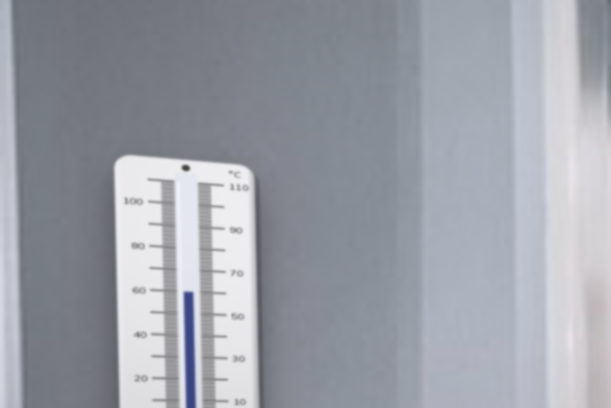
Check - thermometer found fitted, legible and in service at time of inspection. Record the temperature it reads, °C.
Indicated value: 60 °C
